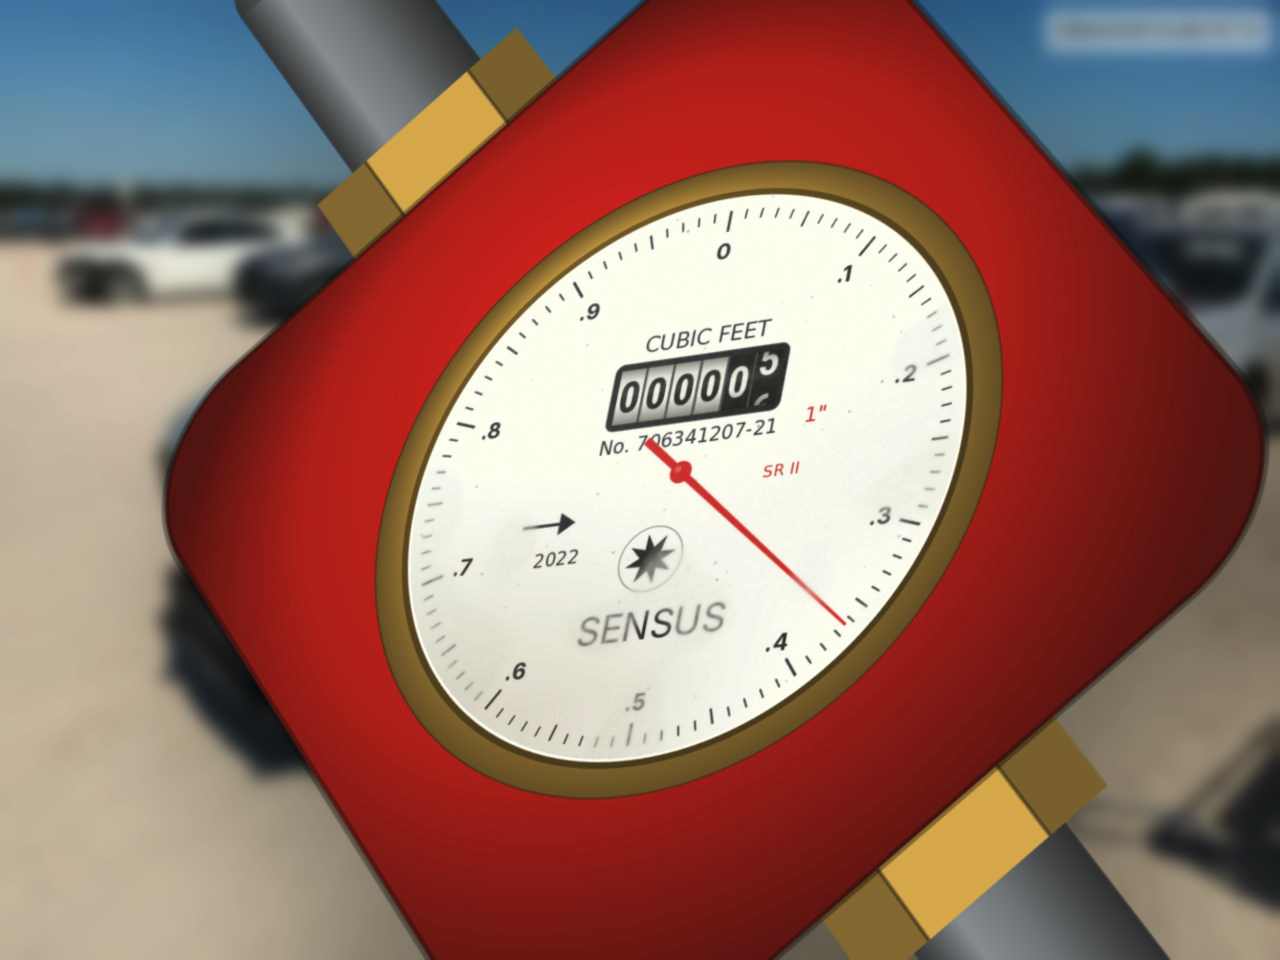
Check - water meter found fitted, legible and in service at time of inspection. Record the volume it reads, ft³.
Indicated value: 5.36 ft³
